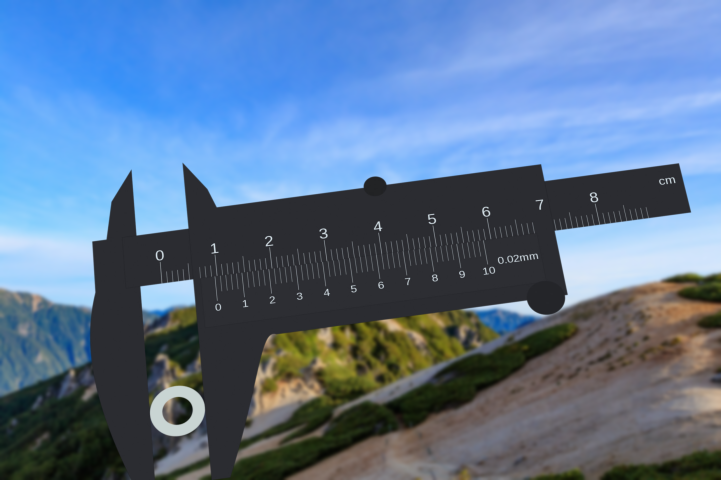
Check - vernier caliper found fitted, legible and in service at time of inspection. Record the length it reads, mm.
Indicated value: 9.6 mm
